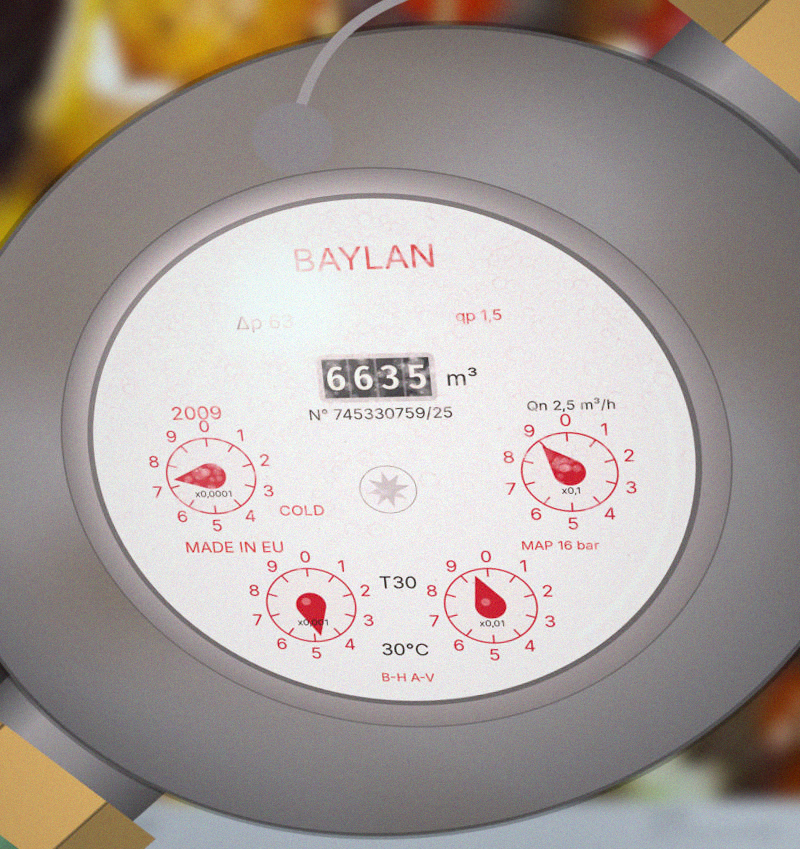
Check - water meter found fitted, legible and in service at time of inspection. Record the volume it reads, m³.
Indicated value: 6635.8947 m³
